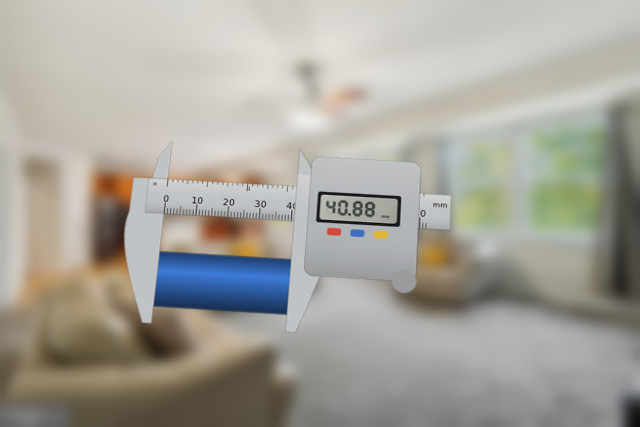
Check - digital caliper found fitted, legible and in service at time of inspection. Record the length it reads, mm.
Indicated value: 40.88 mm
